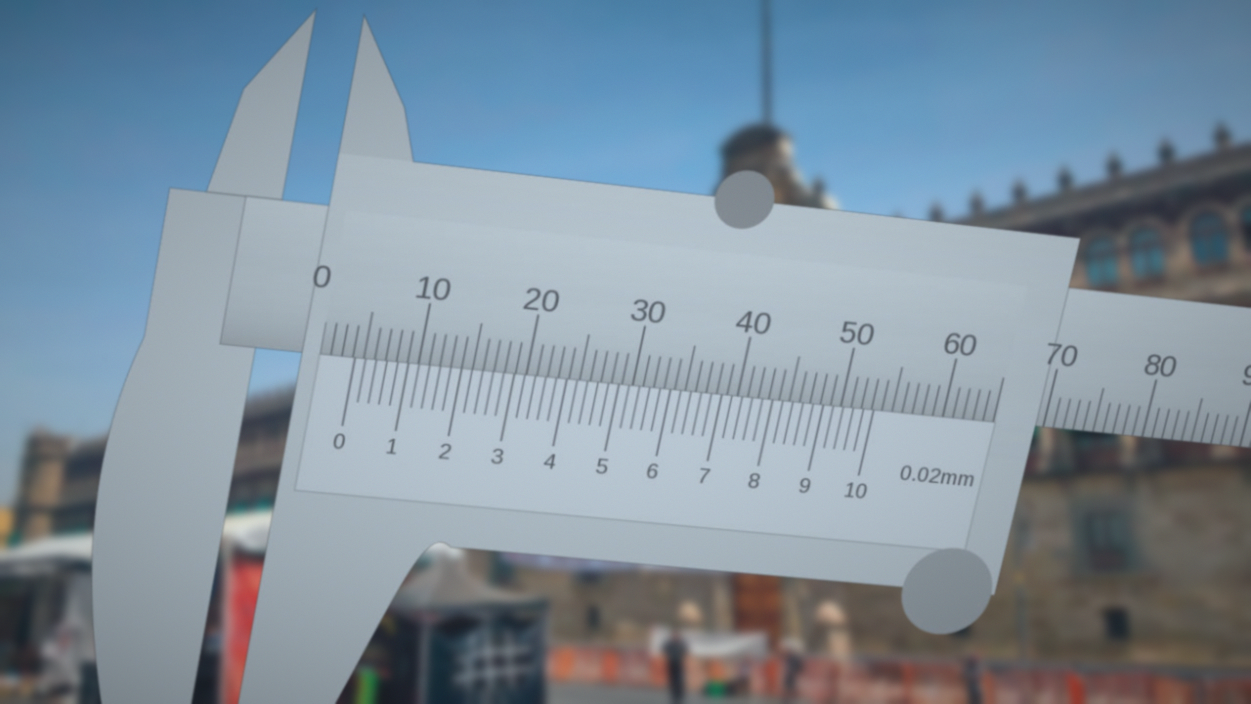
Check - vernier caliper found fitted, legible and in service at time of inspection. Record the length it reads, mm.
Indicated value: 4.2 mm
